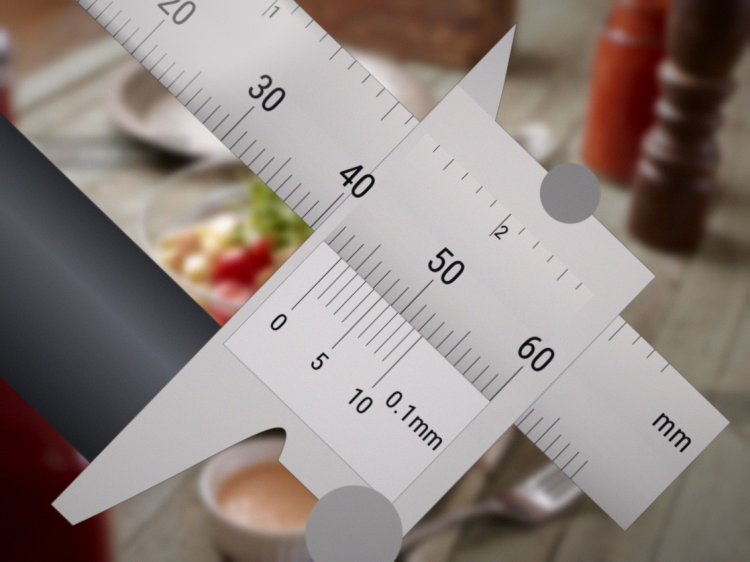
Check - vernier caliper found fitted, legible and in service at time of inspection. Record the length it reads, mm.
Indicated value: 43.5 mm
